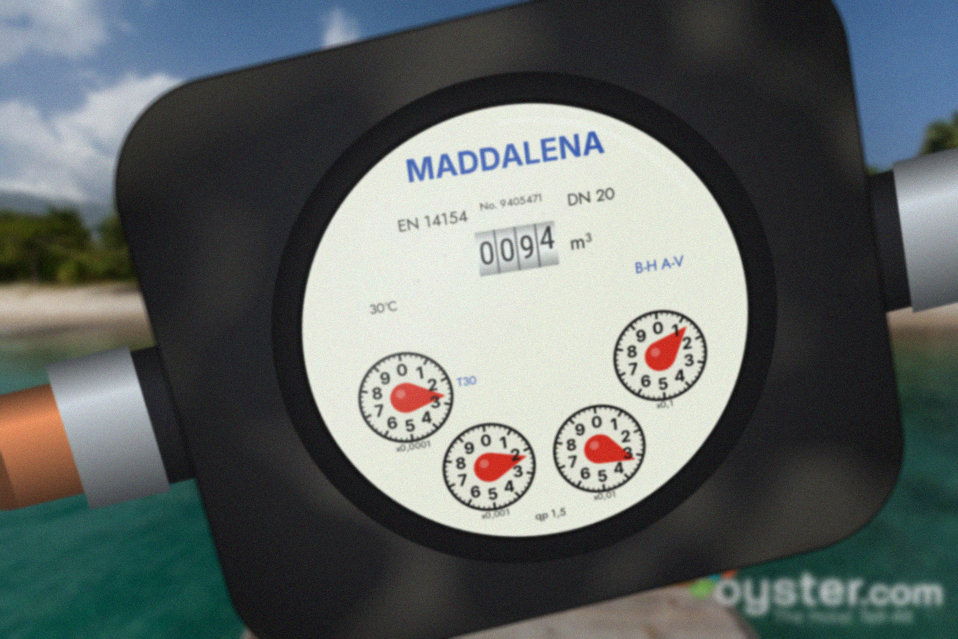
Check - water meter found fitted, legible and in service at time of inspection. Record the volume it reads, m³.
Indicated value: 94.1322 m³
